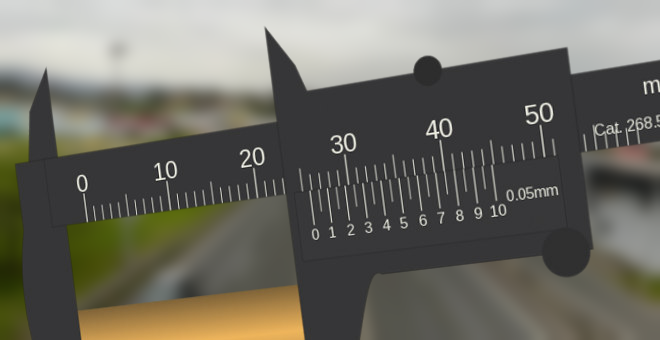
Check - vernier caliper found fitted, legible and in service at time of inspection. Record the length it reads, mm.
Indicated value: 25.8 mm
